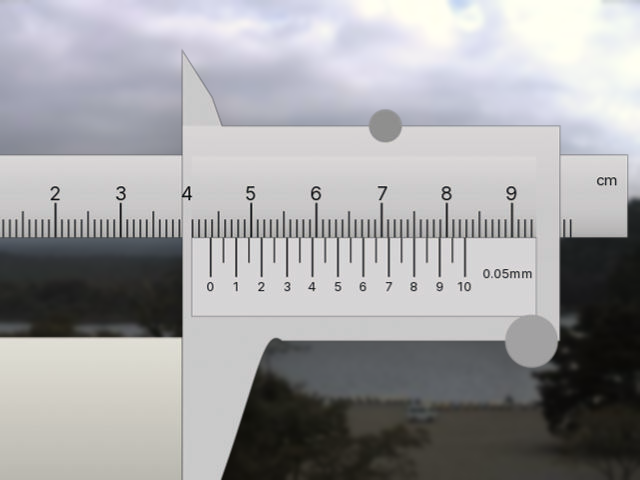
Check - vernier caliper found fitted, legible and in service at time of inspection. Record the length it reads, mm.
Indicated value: 43.8 mm
